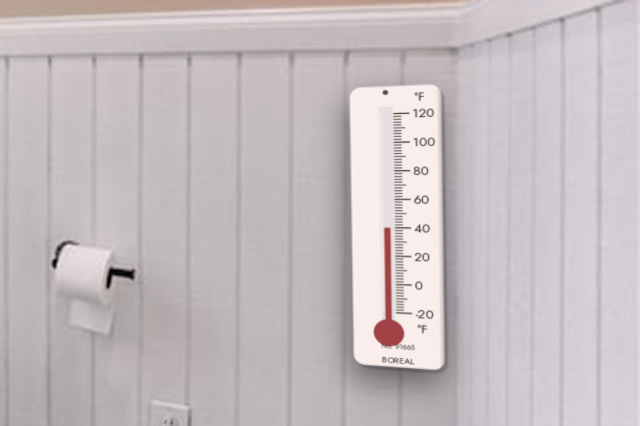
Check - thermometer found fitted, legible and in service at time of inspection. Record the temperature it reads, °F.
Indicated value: 40 °F
